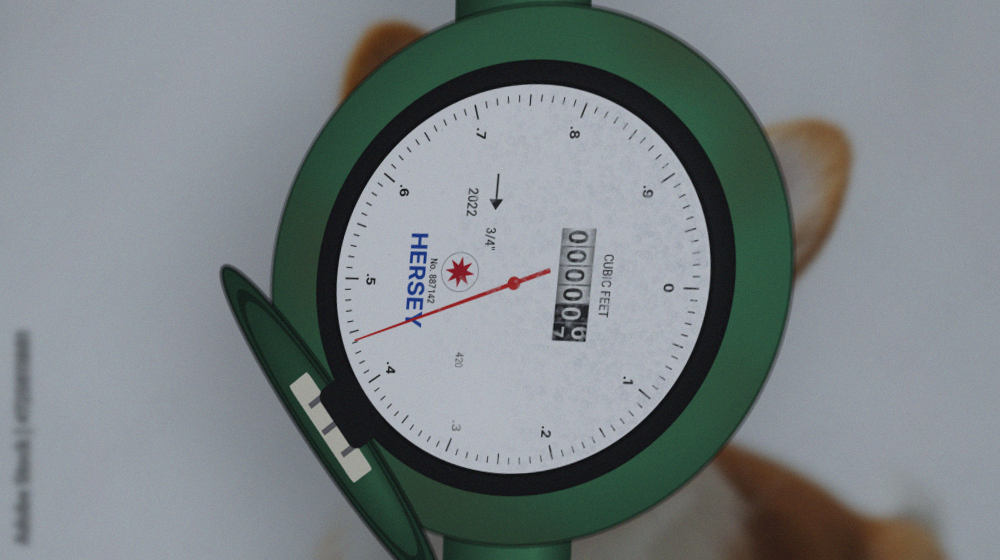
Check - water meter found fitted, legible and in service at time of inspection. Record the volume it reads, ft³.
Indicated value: 6.44 ft³
